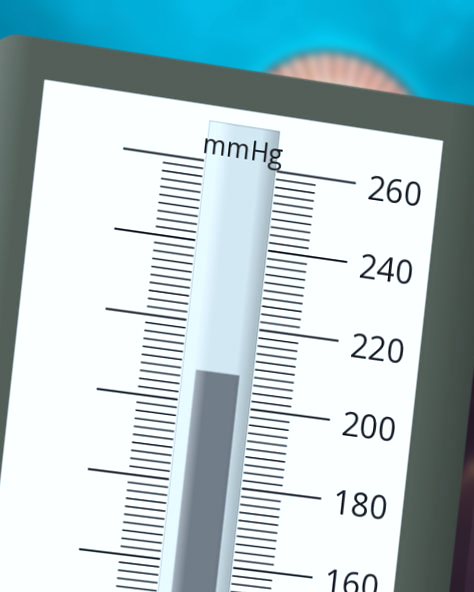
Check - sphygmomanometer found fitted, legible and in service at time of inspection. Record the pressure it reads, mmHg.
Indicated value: 208 mmHg
